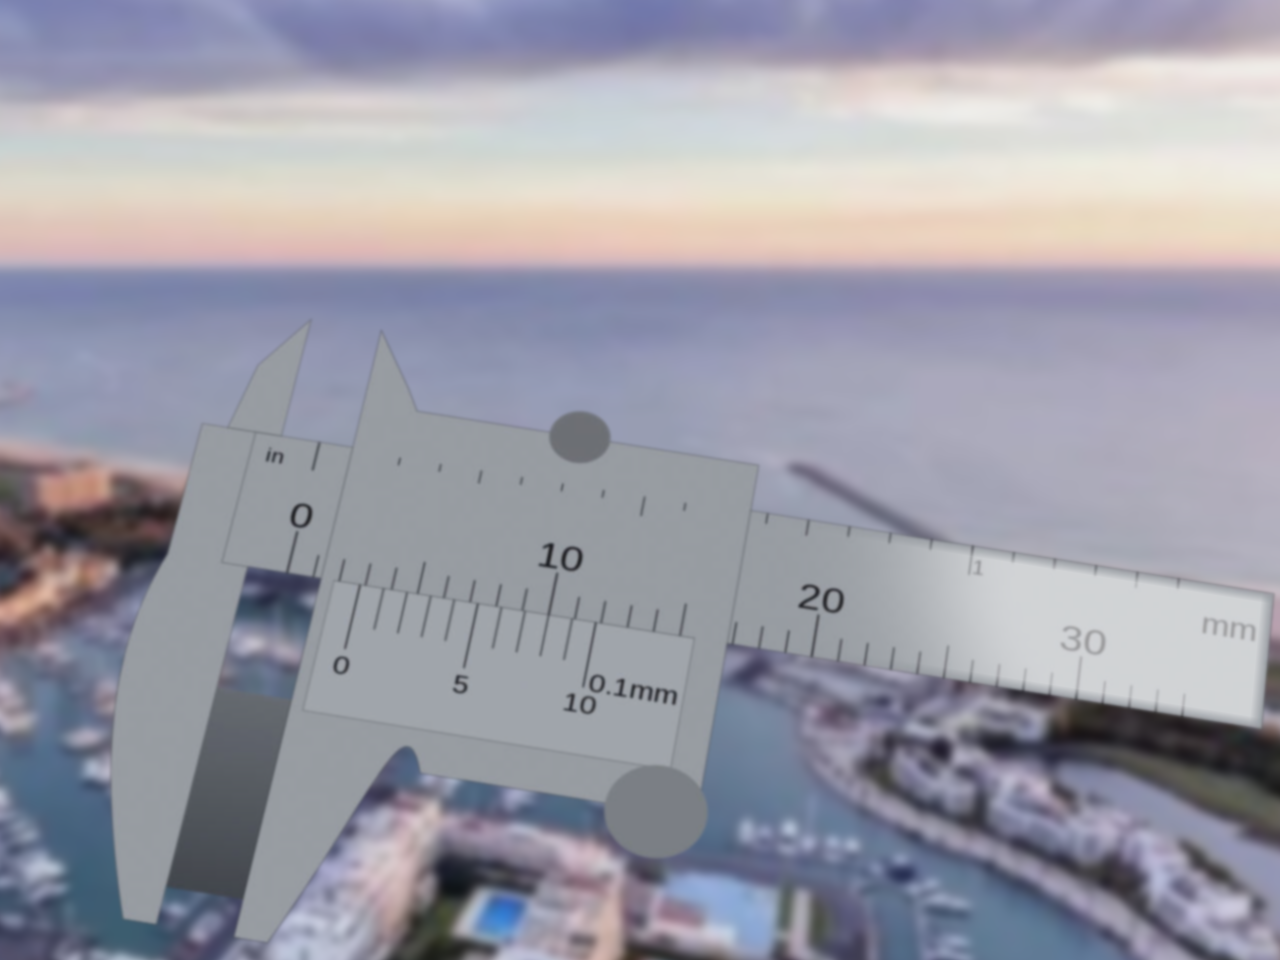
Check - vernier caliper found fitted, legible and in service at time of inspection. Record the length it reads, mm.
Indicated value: 2.8 mm
